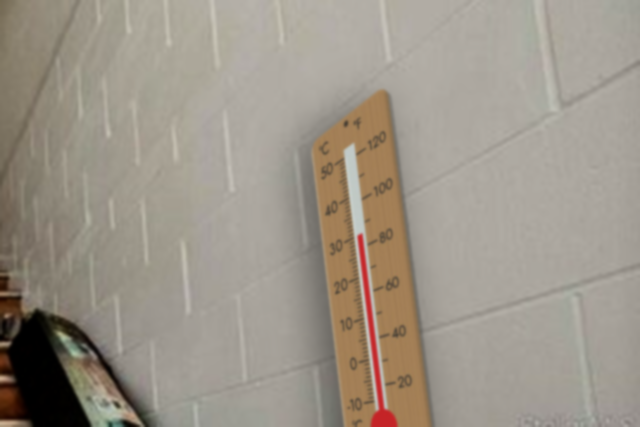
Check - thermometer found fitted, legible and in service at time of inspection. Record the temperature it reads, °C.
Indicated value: 30 °C
